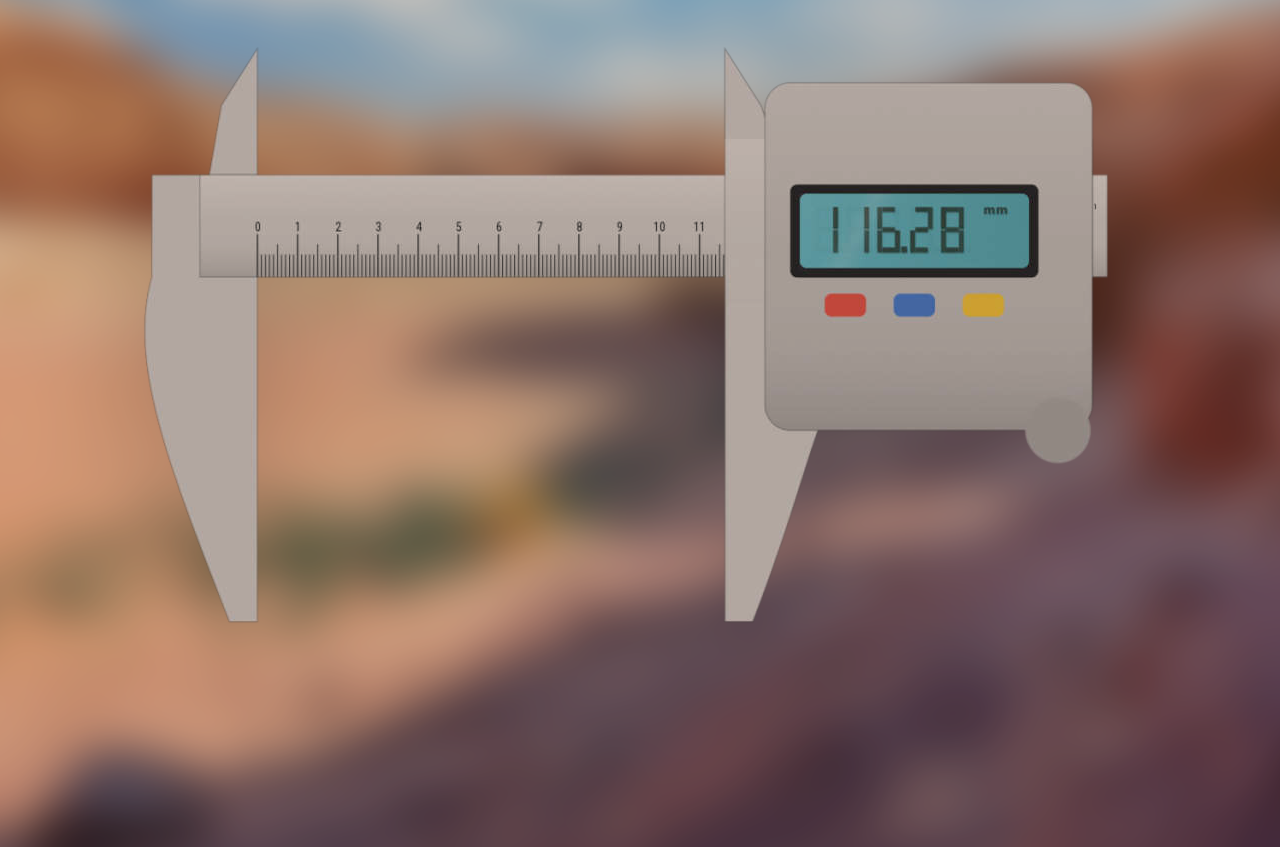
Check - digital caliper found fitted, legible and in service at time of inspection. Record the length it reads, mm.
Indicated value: 116.28 mm
